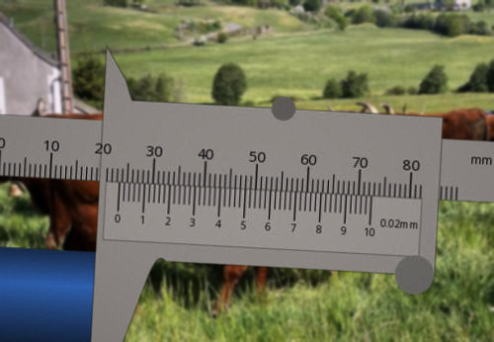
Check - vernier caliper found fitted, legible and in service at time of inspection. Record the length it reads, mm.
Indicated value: 23.5 mm
